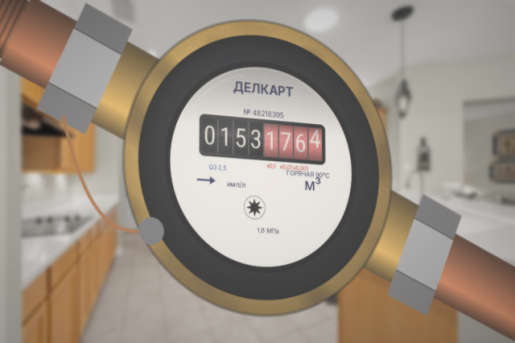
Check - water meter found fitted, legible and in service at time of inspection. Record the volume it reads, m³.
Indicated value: 153.1764 m³
